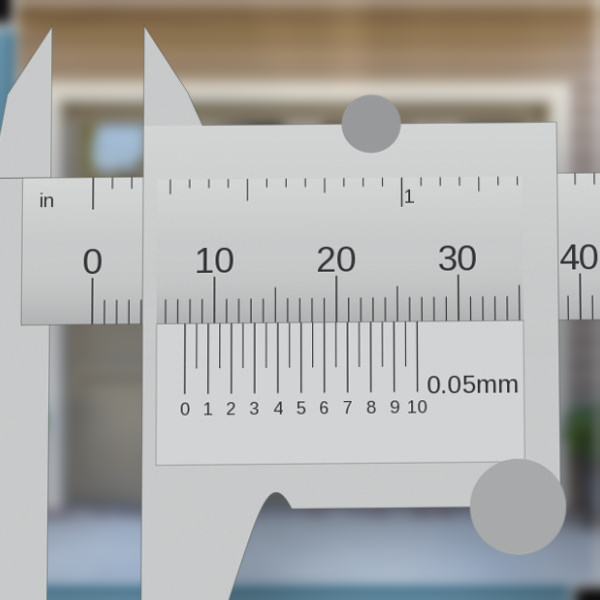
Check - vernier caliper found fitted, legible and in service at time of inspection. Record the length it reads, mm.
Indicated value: 7.6 mm
